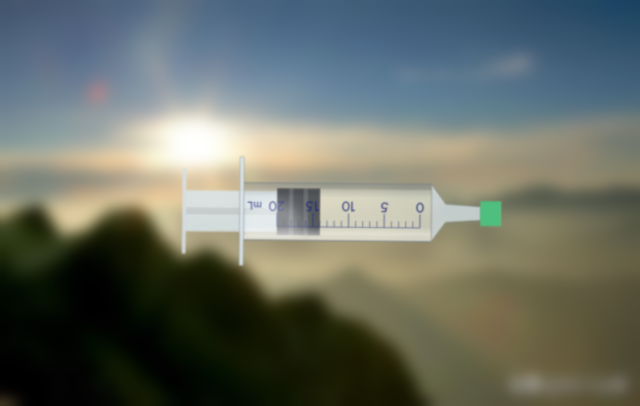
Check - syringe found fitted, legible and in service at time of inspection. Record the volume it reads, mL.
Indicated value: 14 mL
